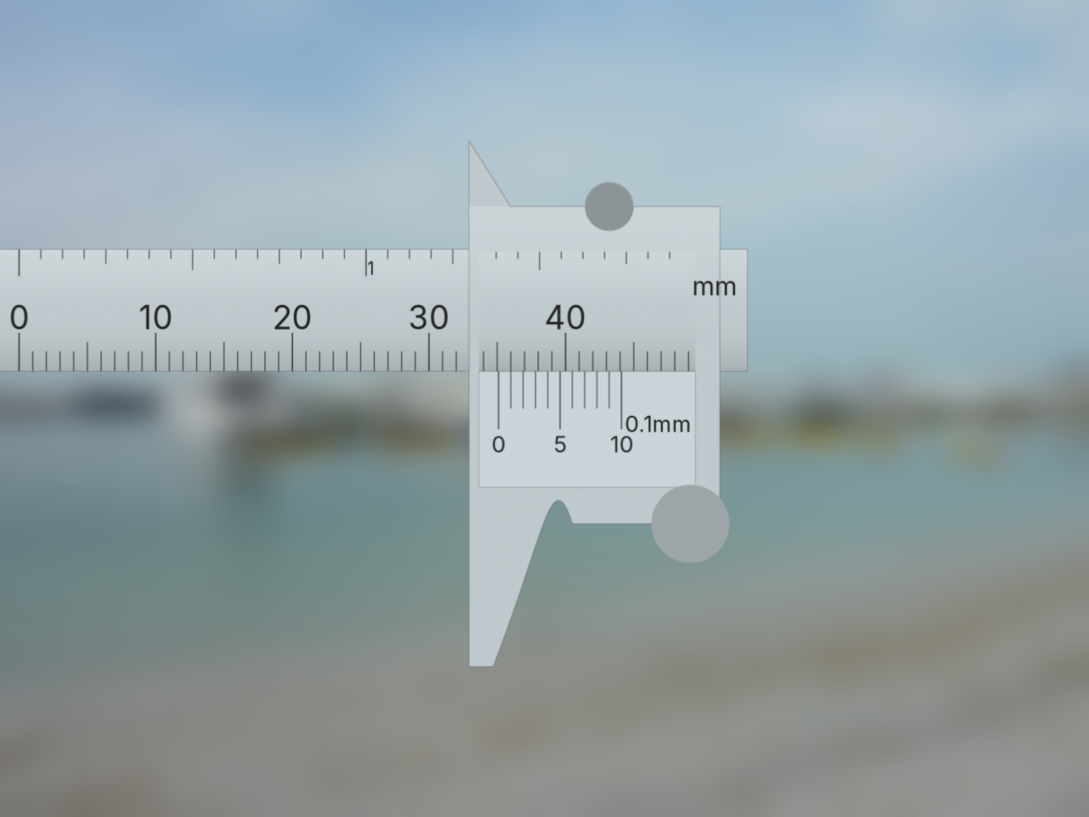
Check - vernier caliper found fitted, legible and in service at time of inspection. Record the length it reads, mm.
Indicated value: 35.1 mm
